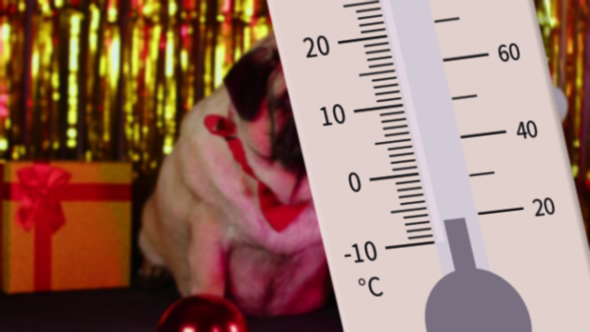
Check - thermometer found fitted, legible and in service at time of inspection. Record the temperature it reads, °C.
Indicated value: -7 °C
